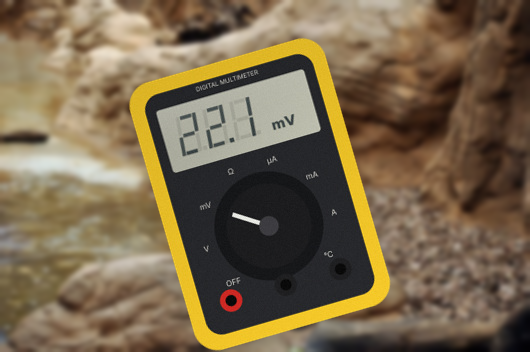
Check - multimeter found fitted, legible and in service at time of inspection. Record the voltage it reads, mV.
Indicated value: 22.1 mV
